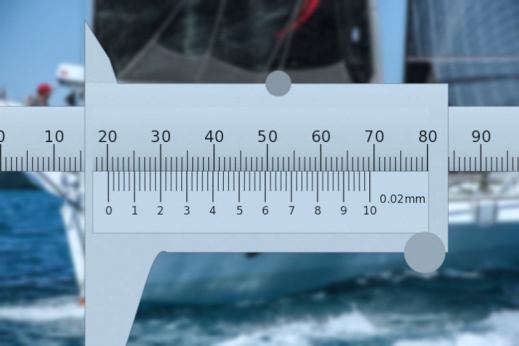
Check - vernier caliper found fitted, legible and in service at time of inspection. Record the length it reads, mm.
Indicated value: 20.2 mm
